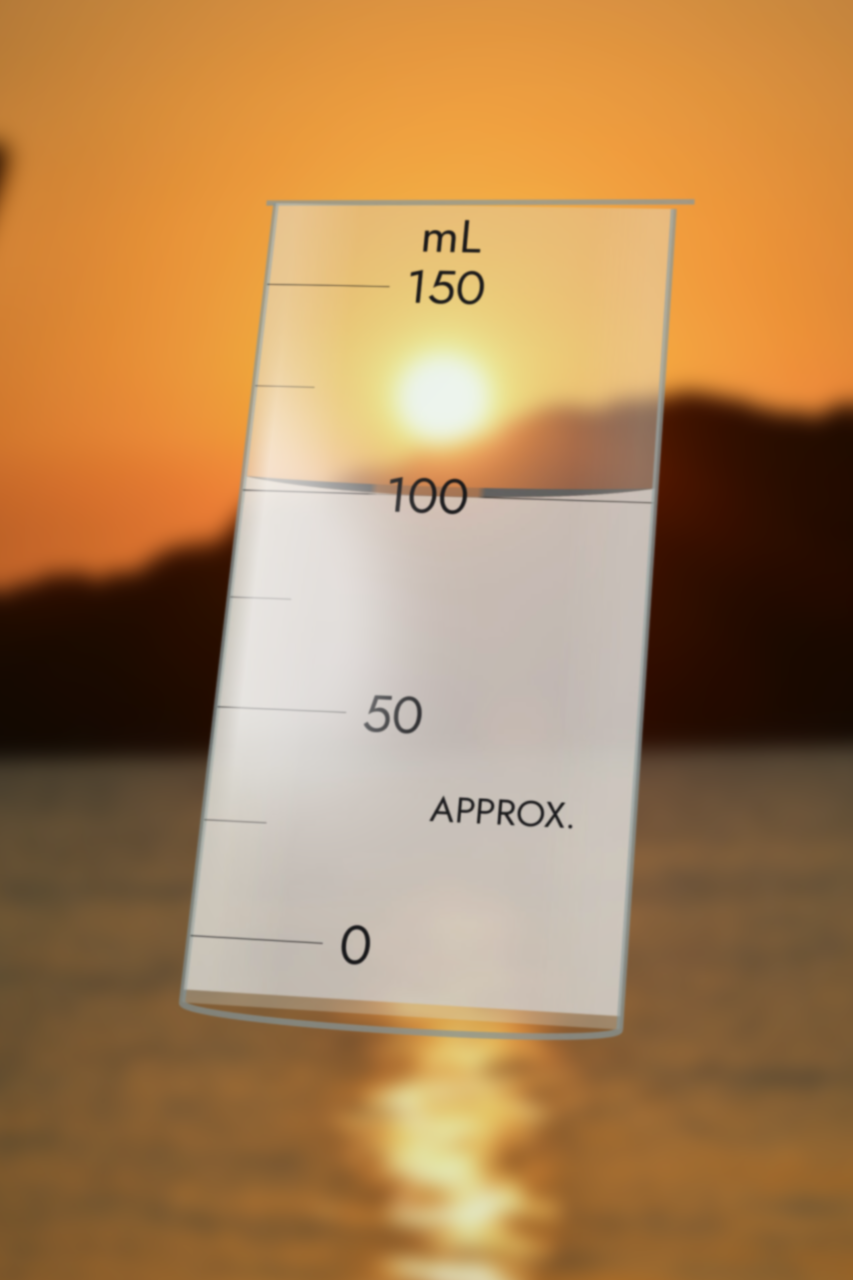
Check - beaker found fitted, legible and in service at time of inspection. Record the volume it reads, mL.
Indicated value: 100 mL
